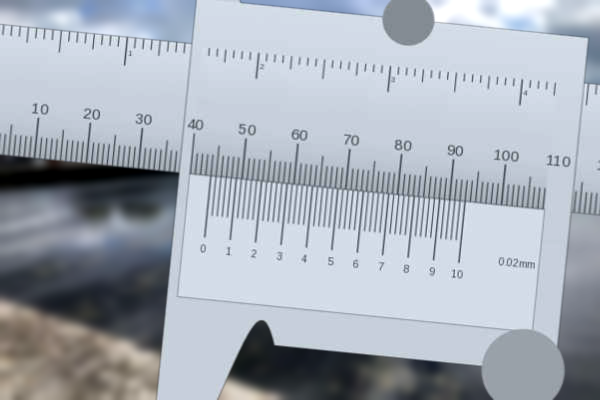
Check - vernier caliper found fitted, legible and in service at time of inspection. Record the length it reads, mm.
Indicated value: 44.0 mm
